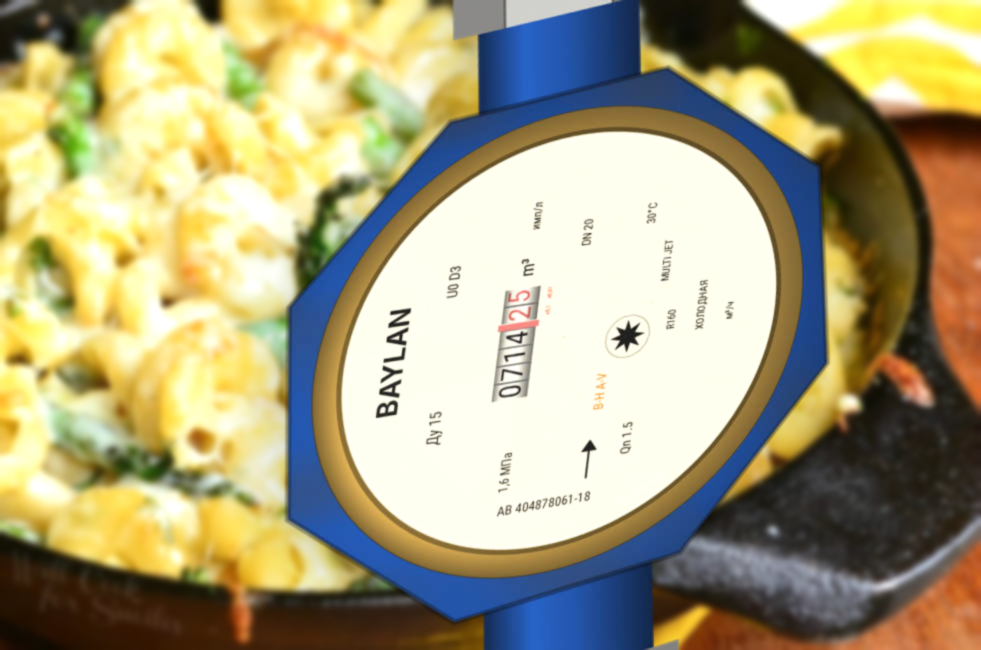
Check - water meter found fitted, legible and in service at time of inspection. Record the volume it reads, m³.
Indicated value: 714.25 m³
